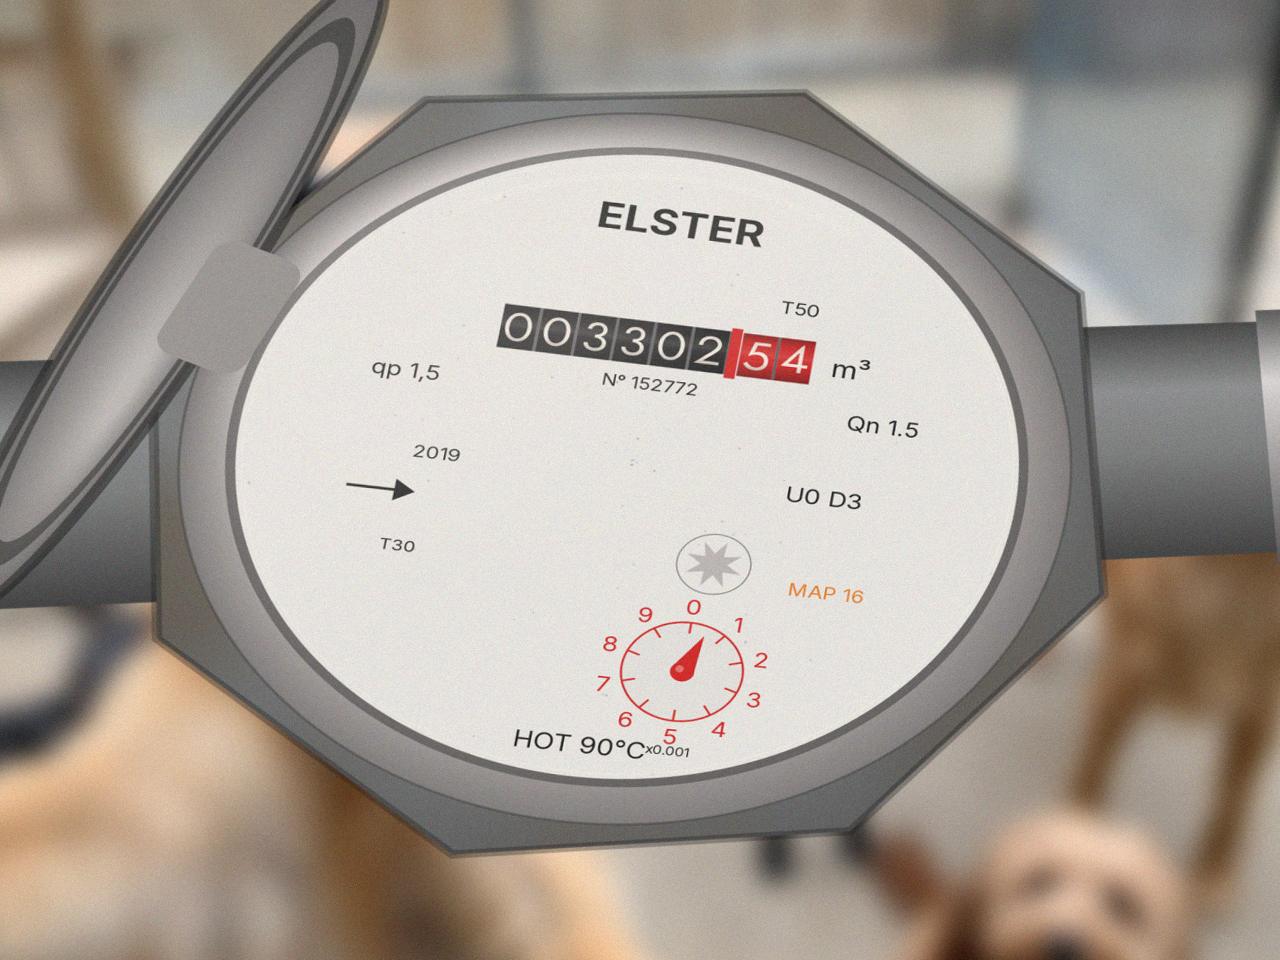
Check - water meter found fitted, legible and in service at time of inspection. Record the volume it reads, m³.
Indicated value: 3302.540 m³
